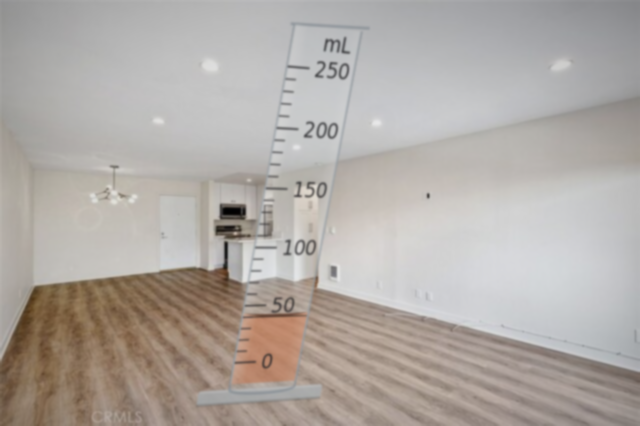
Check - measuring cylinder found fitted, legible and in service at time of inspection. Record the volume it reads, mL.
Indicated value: 40 mL
